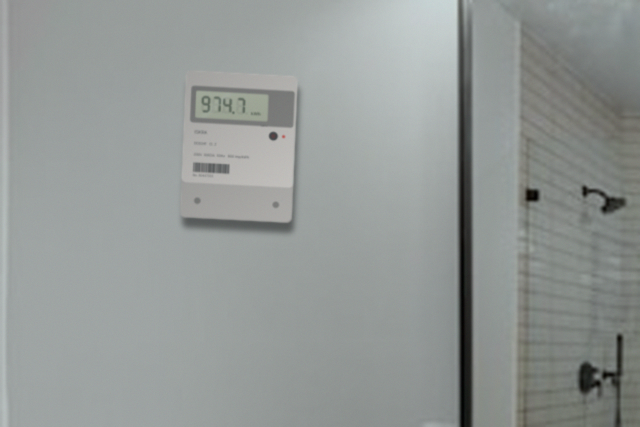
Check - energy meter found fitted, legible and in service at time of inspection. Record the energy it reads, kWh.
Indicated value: 974.7 kWh
